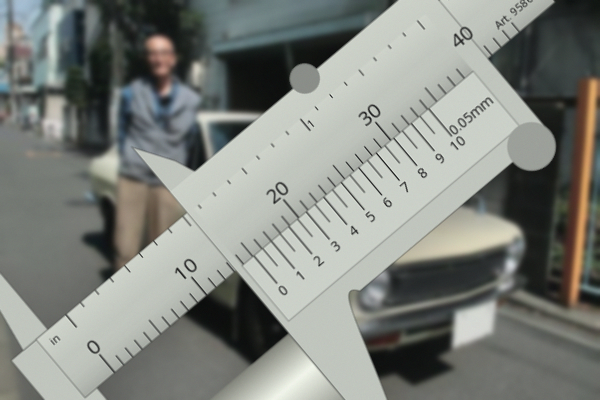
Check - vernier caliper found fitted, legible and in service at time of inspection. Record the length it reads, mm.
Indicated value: 15.1 mm
